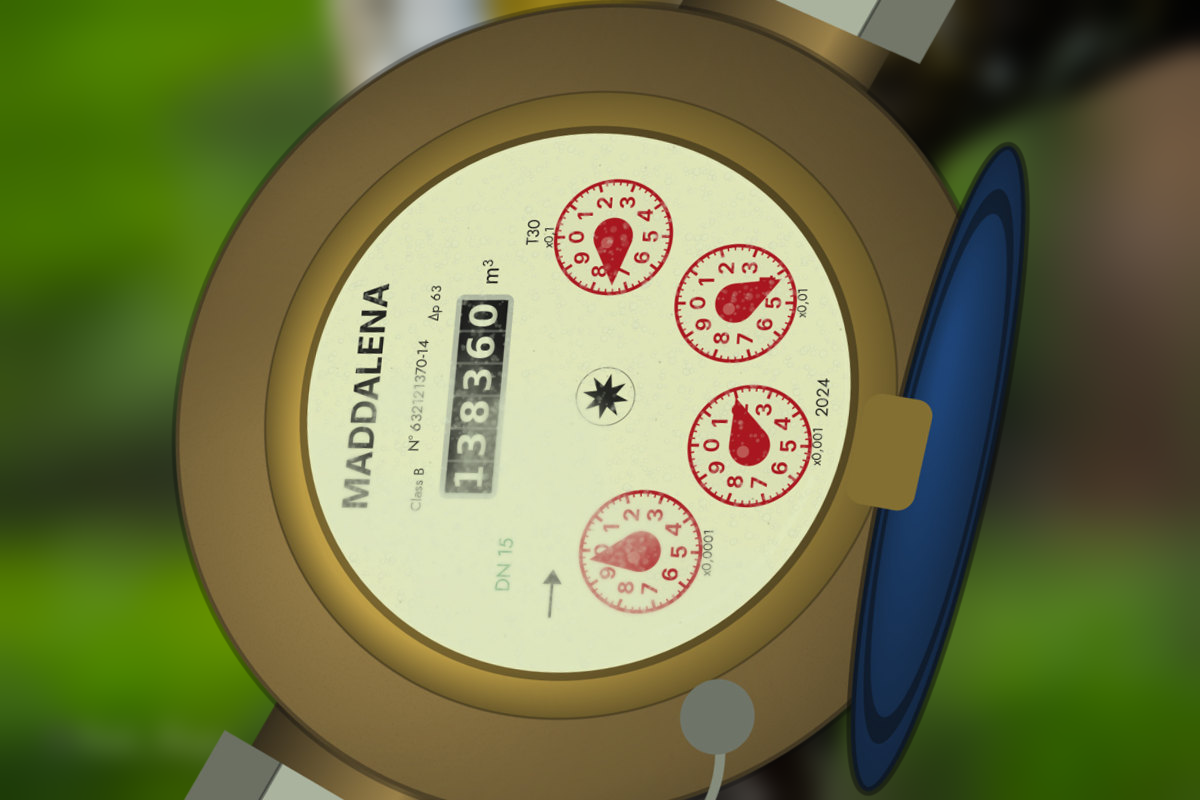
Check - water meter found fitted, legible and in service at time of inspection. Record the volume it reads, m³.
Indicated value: 138360.7419 m³
